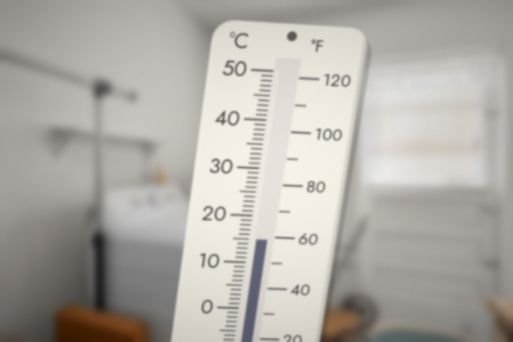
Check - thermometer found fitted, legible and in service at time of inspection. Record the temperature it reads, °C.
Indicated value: 15 °C
